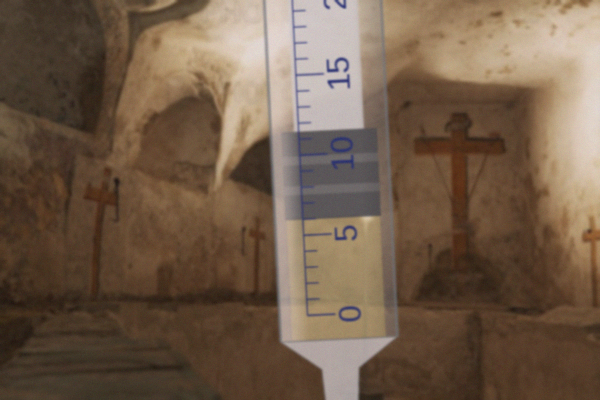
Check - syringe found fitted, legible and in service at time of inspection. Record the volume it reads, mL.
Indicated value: 6 mL
